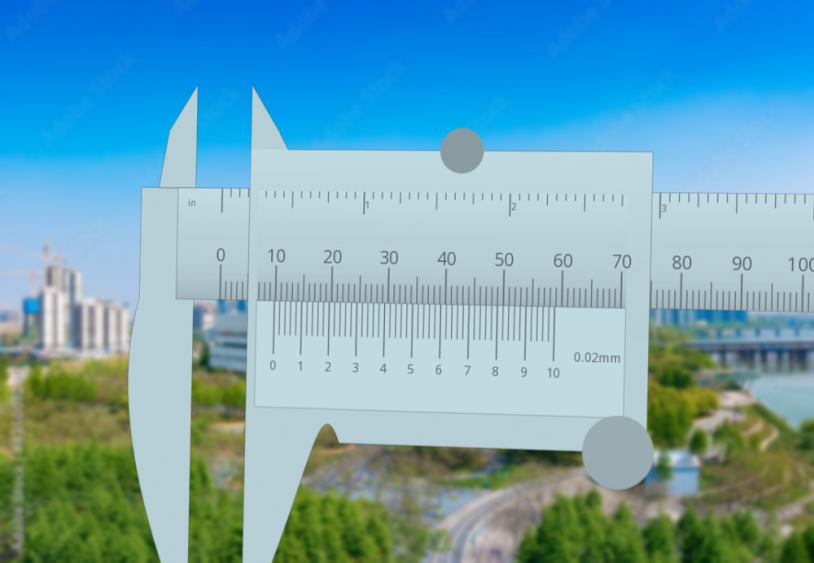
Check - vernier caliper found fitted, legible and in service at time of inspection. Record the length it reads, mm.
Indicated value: 9.8 mm
